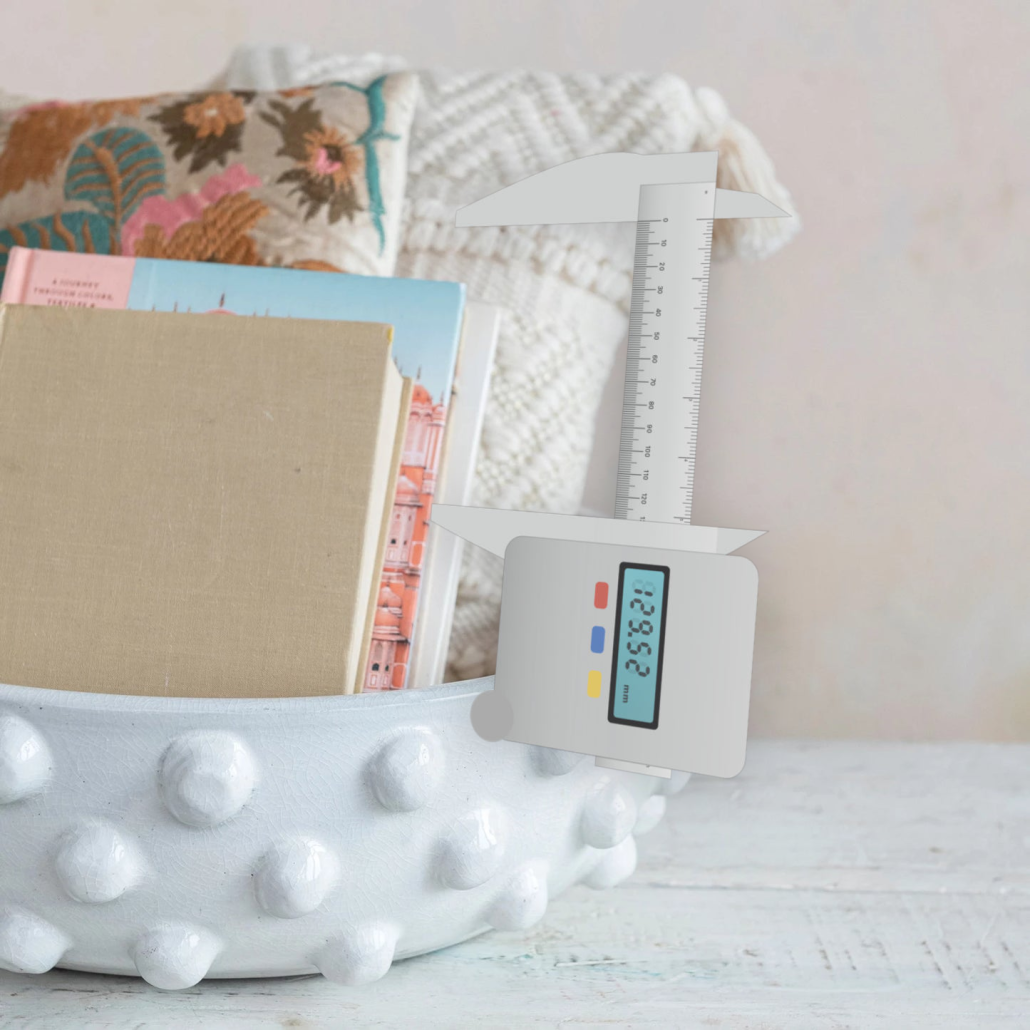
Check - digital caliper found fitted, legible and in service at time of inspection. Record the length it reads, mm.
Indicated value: 129.52 mm
